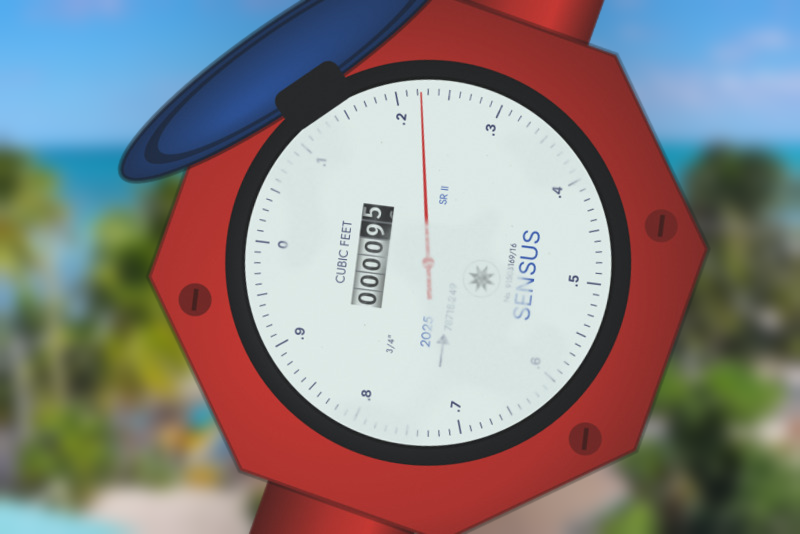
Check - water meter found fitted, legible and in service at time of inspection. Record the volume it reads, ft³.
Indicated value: 95.22 ft³
